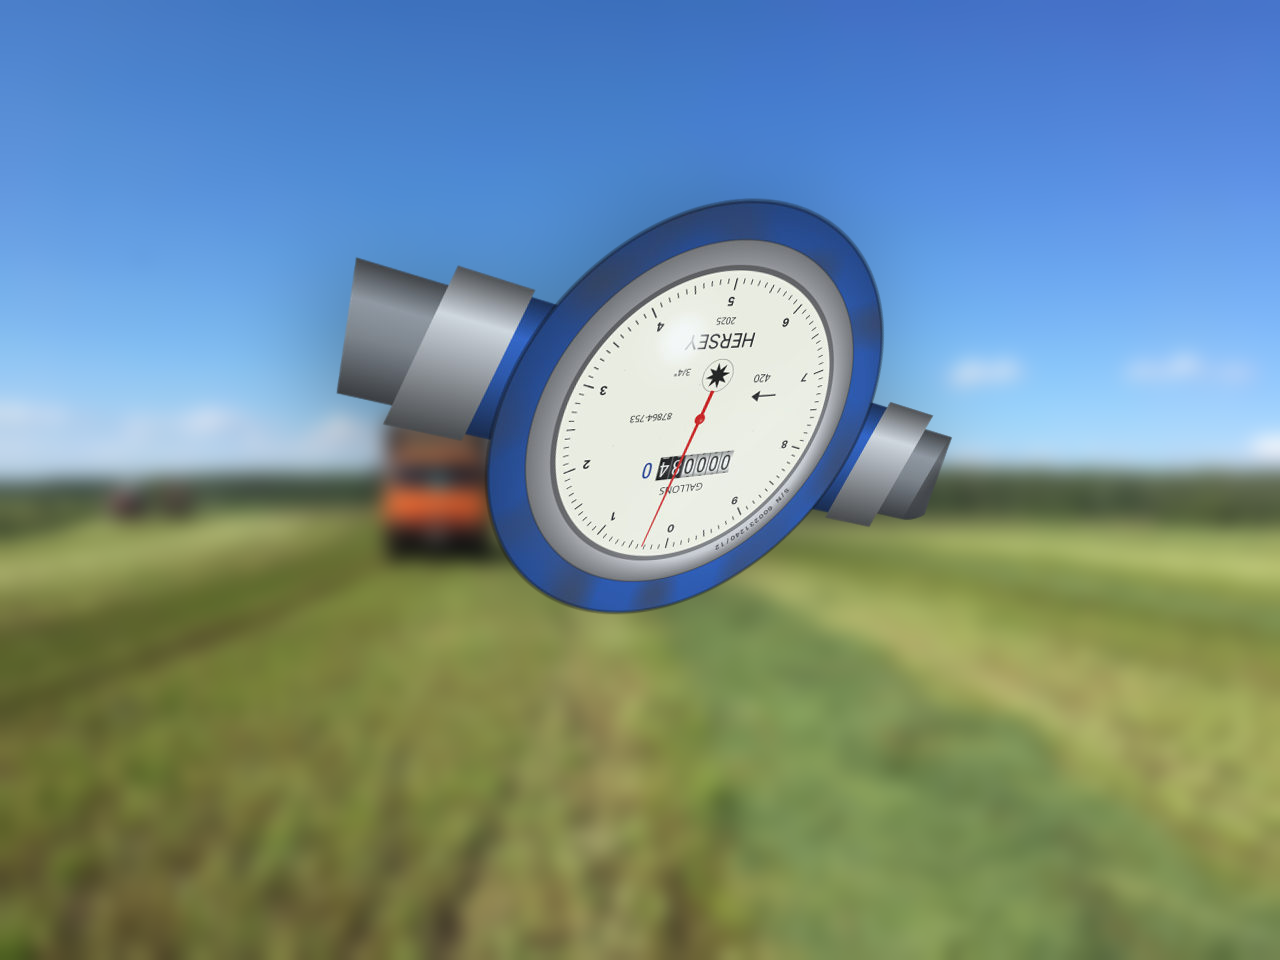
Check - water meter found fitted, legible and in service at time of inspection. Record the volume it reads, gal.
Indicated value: 840.3 gal
